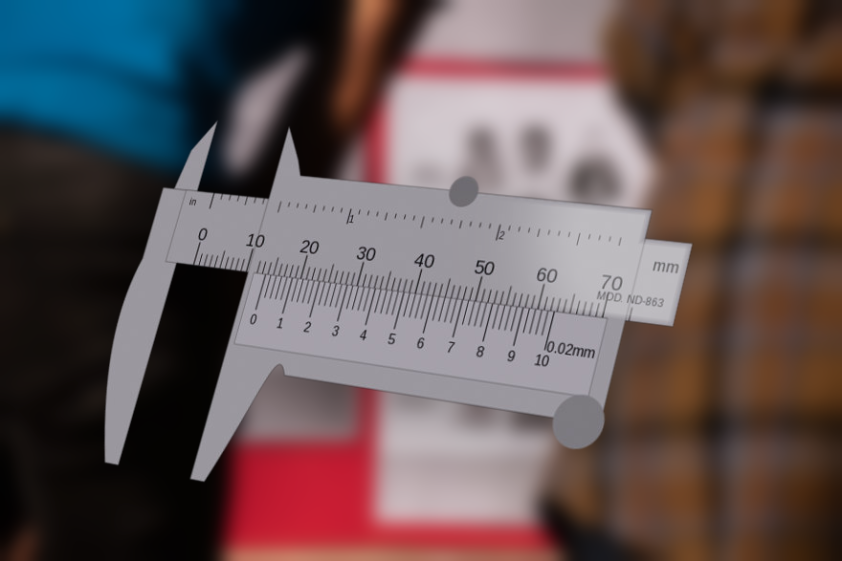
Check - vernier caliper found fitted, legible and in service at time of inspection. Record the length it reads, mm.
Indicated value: 13.6 mm
